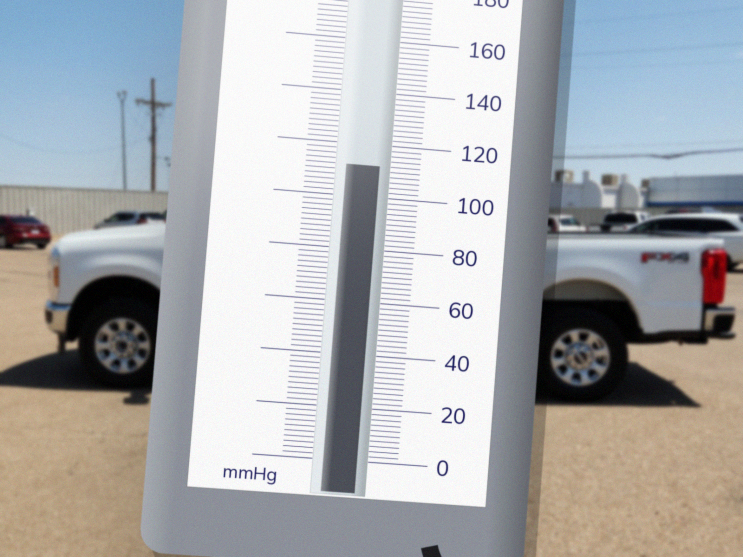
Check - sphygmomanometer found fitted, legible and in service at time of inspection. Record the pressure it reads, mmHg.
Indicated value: 112 mmHg
